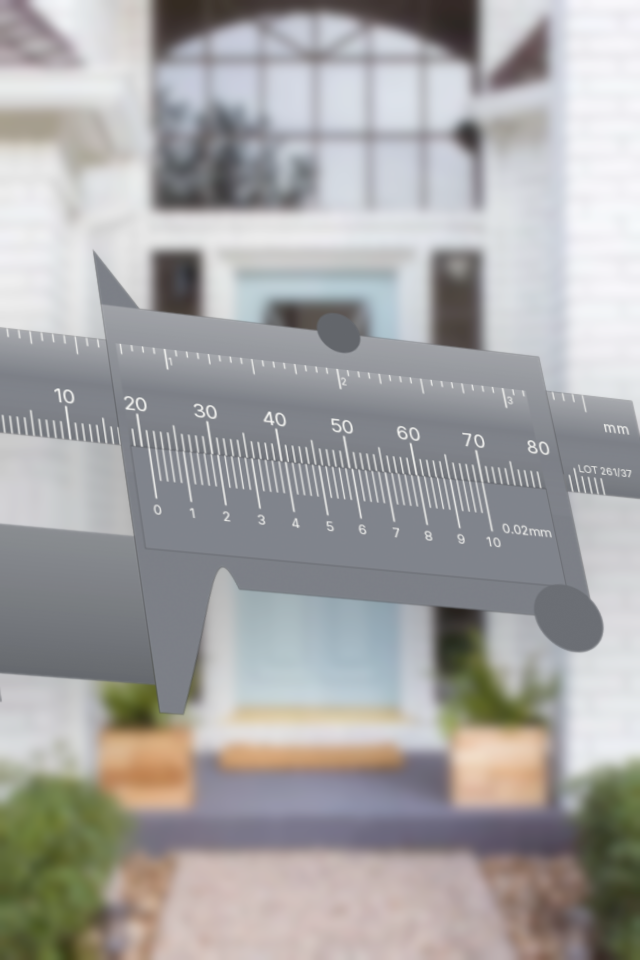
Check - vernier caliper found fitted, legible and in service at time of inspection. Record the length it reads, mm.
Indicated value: 21.0 mm
